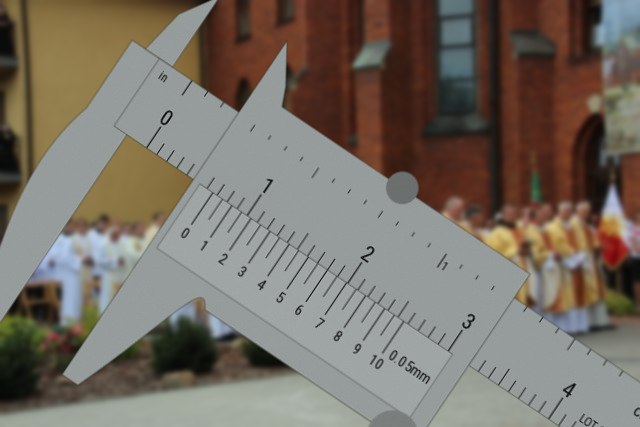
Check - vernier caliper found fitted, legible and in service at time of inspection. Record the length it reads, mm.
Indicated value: 6.6 mm
